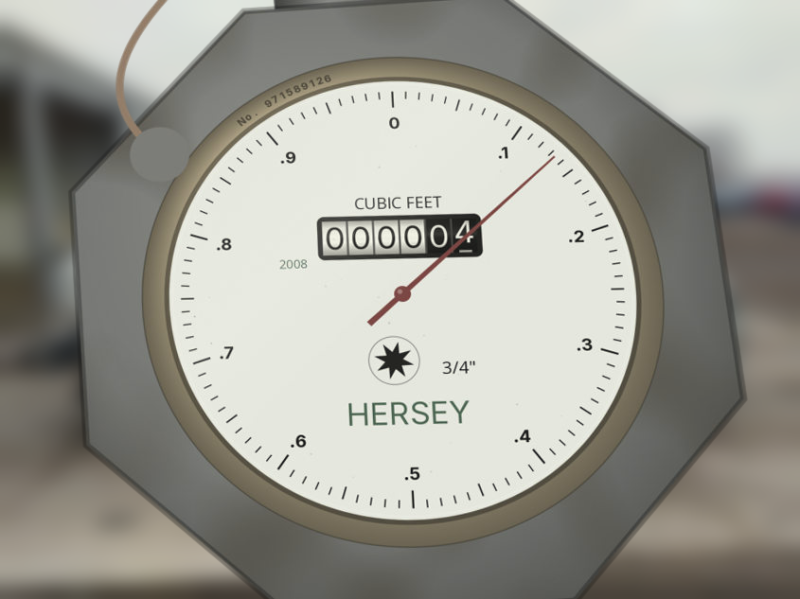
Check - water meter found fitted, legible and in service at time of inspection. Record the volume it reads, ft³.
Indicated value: 4.13 ft³
